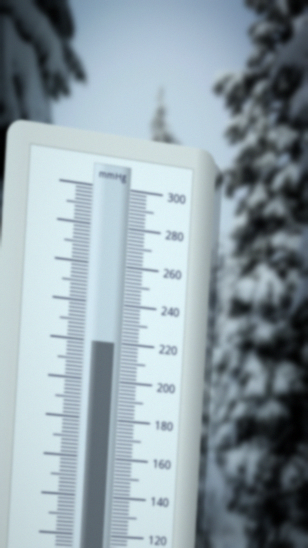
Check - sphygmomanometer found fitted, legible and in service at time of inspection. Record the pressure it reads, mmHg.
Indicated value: 220 mmHg
